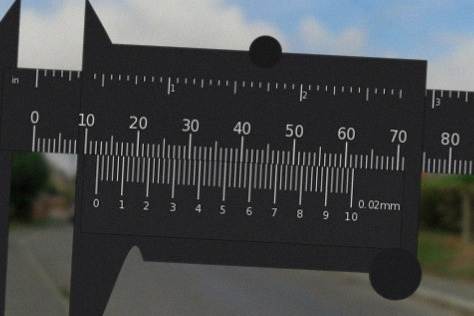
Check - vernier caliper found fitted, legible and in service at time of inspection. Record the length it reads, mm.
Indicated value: 12.5 mm
